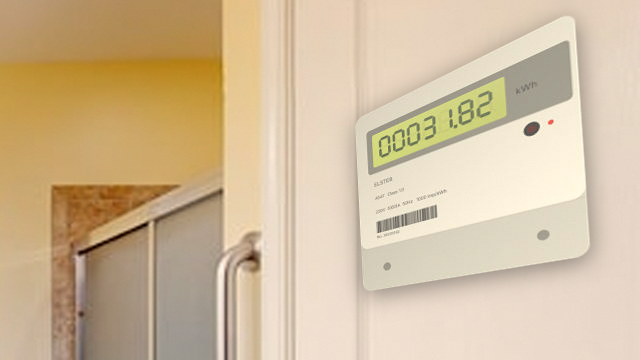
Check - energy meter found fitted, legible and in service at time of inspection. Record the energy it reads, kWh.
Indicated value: 31.82 kWh
